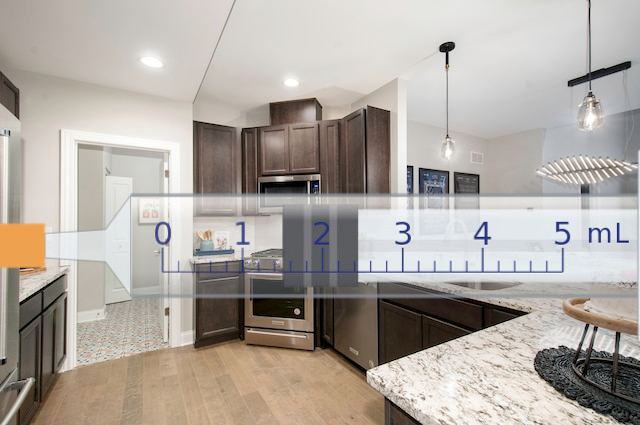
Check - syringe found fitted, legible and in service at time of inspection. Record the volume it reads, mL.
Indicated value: 1.5 mL
